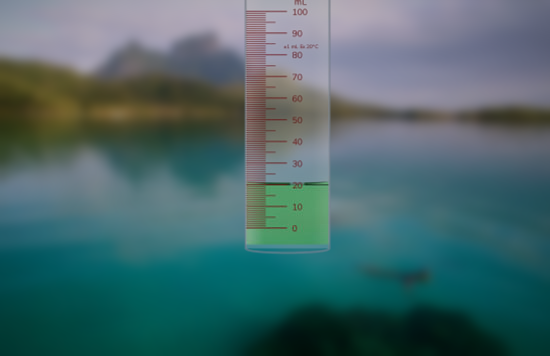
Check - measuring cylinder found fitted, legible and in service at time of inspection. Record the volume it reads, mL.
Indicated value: 20 mL
